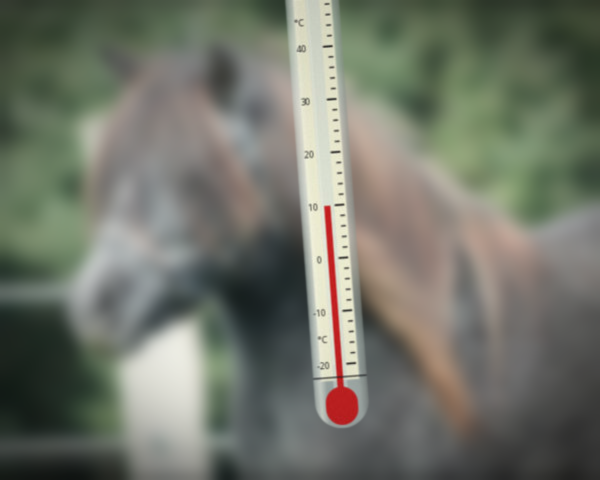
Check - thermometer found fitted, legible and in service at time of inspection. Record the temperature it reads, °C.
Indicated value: 10 °C
